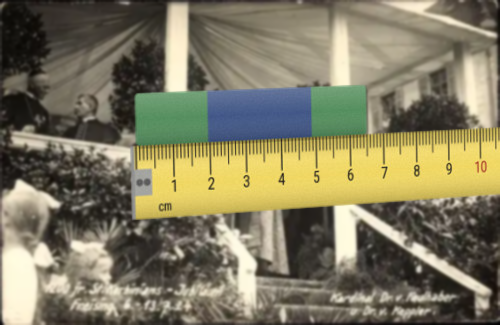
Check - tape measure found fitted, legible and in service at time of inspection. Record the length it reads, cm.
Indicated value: 6.5 cm
